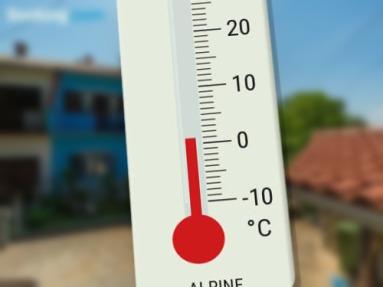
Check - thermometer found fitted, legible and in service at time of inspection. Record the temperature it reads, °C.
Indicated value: 1 °C
